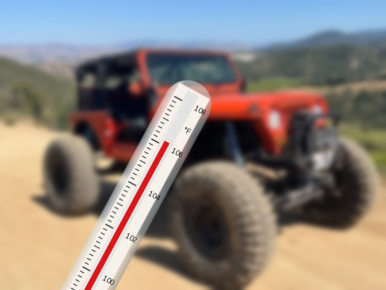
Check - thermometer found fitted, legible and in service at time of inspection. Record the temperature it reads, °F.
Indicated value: 106.2 °F
